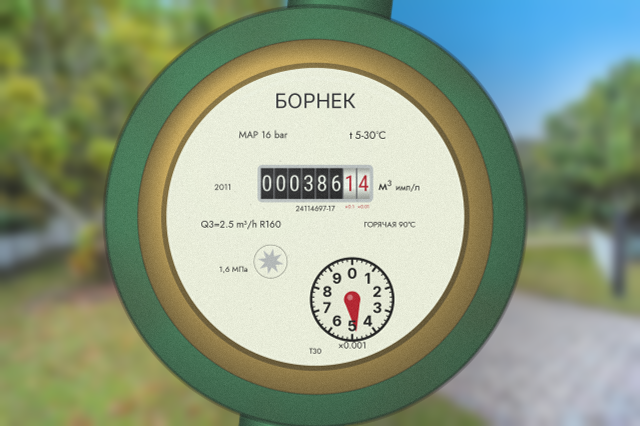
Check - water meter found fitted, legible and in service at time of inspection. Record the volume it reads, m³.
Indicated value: 386.144 m³
